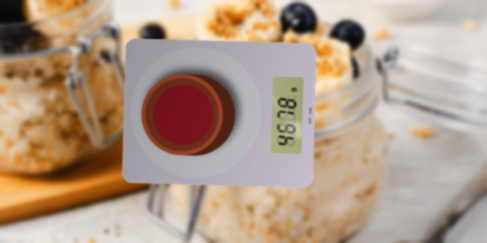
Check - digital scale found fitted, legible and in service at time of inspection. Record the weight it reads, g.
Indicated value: 4678 g
